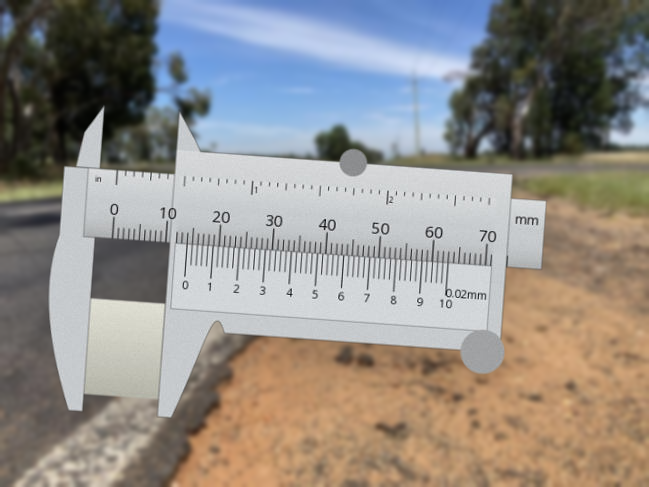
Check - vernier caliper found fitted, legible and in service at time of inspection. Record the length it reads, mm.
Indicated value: 14.0 mm
